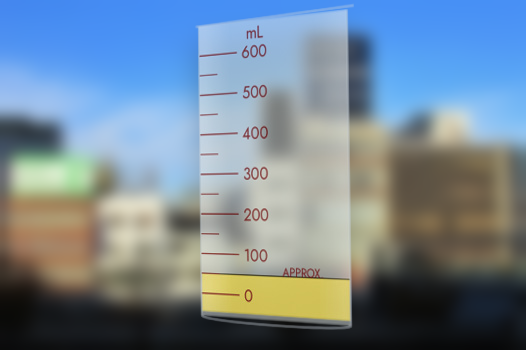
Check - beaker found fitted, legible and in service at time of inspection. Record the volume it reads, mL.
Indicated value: 50 mL
